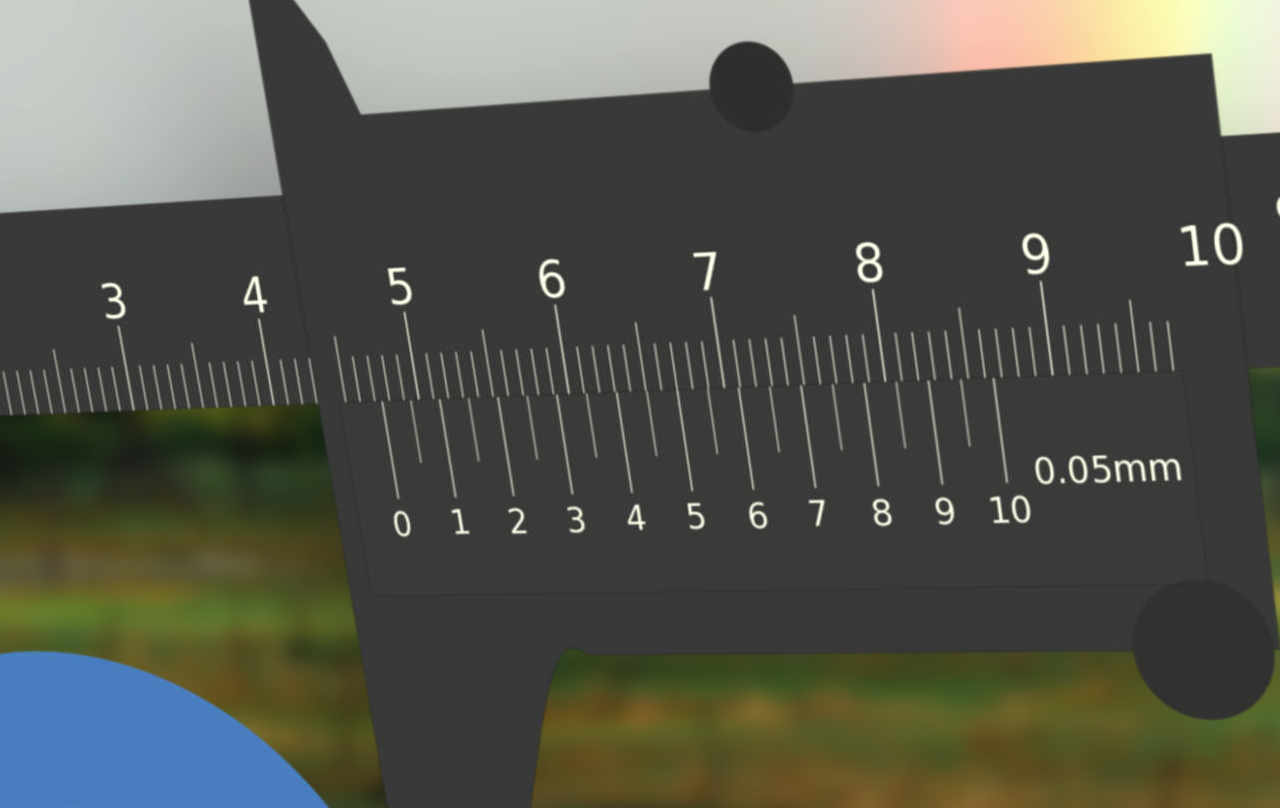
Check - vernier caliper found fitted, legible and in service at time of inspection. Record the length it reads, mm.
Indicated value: 47.5 mm
